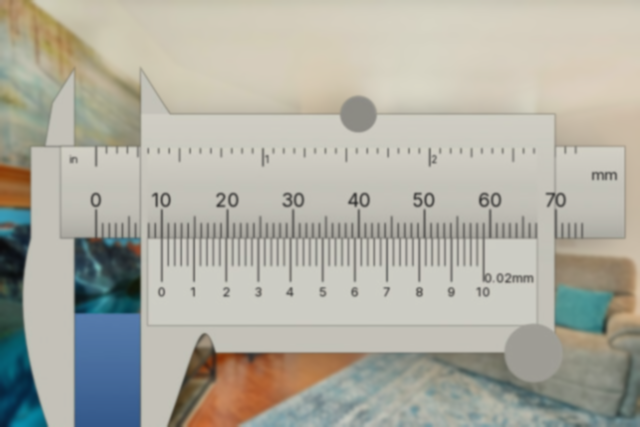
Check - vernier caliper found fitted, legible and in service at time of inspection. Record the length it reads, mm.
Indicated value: 10.0 mm
